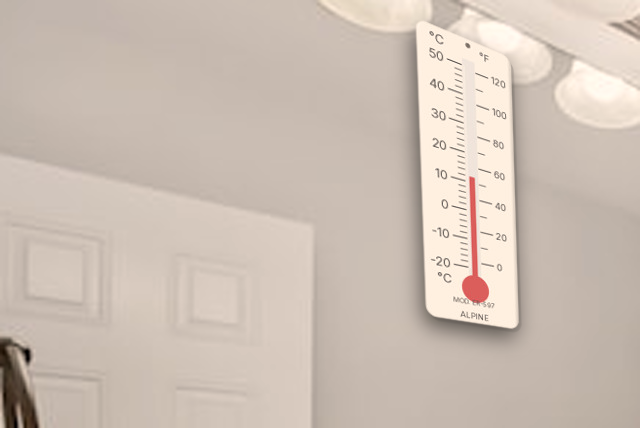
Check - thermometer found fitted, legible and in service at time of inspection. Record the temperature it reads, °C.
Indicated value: 12 °C
